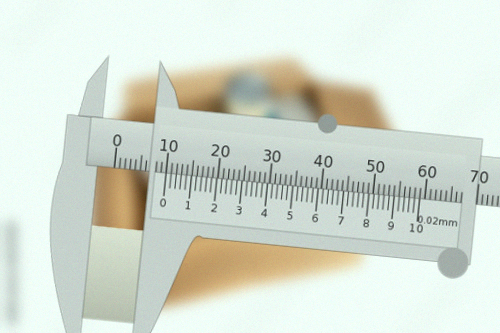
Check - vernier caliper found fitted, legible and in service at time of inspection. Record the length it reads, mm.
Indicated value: 10.0 mm
